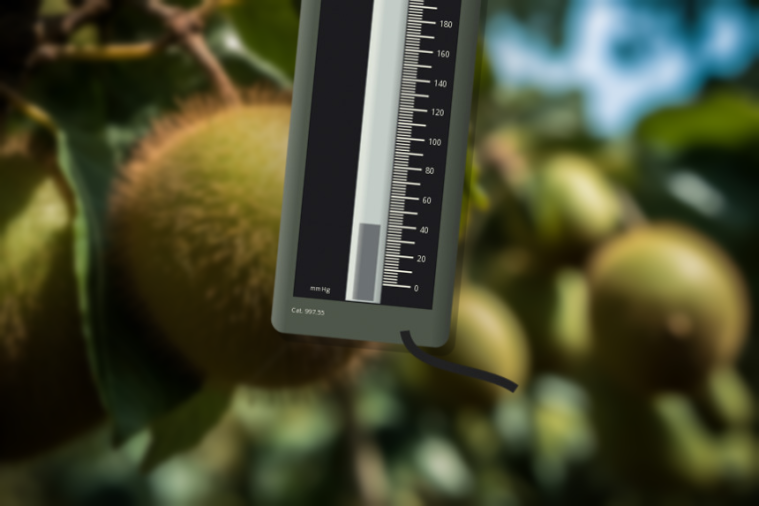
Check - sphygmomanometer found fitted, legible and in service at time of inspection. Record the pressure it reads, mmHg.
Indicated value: 40 mmHg
